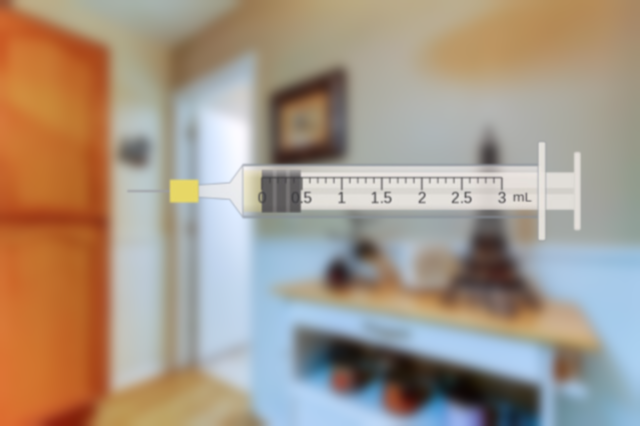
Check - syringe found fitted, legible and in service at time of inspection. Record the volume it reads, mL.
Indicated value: 0 mL
